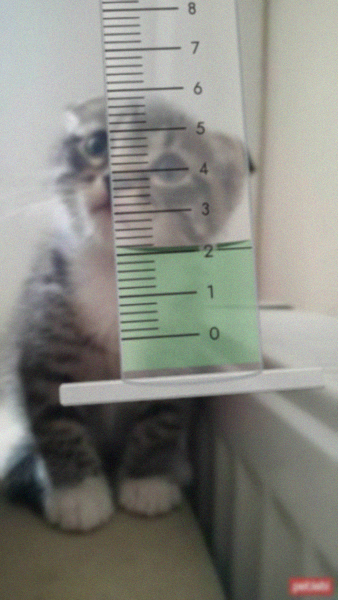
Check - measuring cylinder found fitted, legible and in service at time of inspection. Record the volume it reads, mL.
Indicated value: 2 mL
